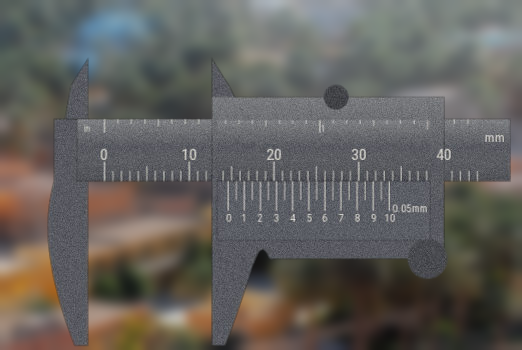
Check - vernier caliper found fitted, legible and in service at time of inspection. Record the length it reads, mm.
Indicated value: 14.6 mm
